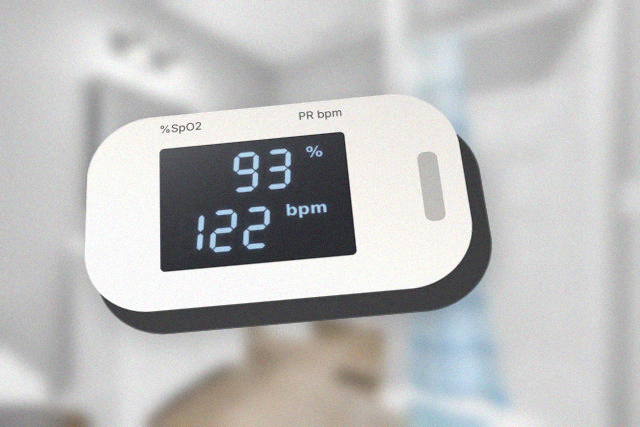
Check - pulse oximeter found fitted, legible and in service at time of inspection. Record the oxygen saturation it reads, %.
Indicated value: 93 %
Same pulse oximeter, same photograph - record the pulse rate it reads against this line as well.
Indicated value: 122 bpm
